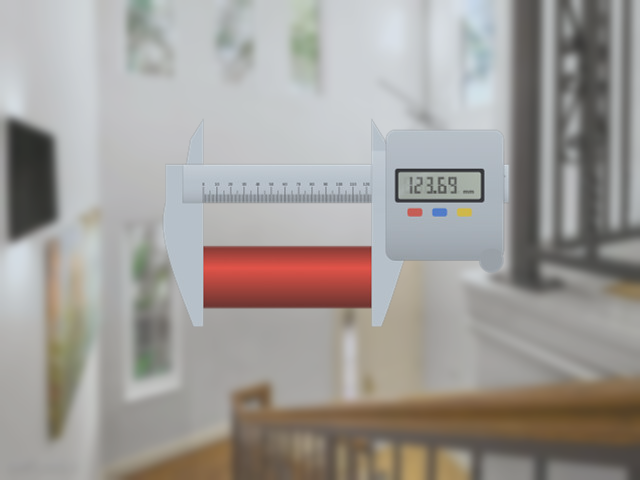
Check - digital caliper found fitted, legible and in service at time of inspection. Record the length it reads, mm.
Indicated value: 123.69 mm
